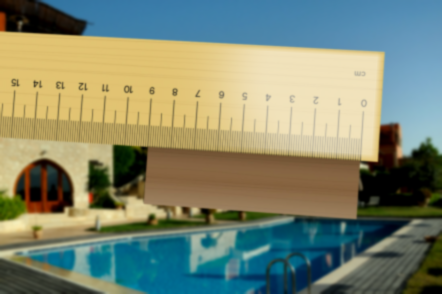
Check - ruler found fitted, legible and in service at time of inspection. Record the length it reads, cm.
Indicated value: 9 cm
